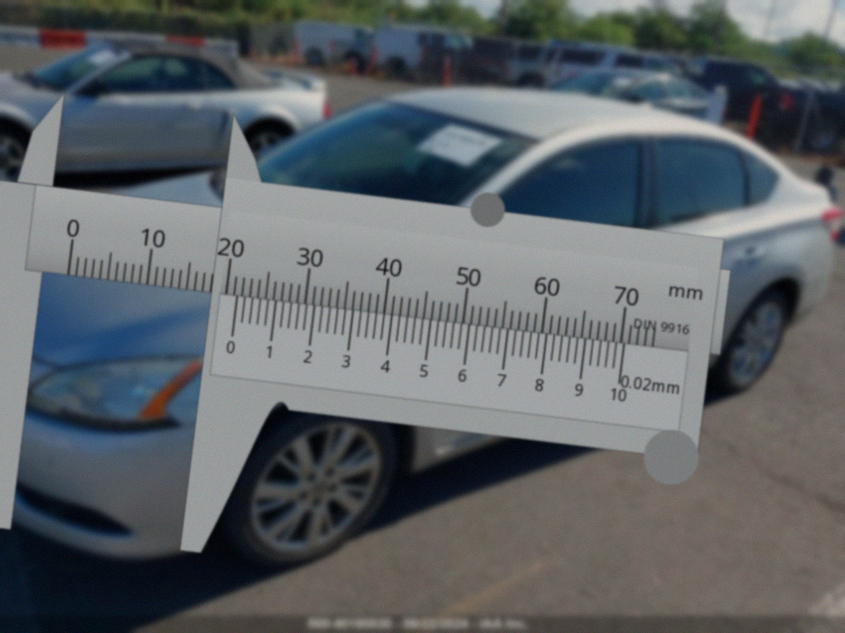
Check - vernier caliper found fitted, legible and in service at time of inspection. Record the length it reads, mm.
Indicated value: 21.4 mm
